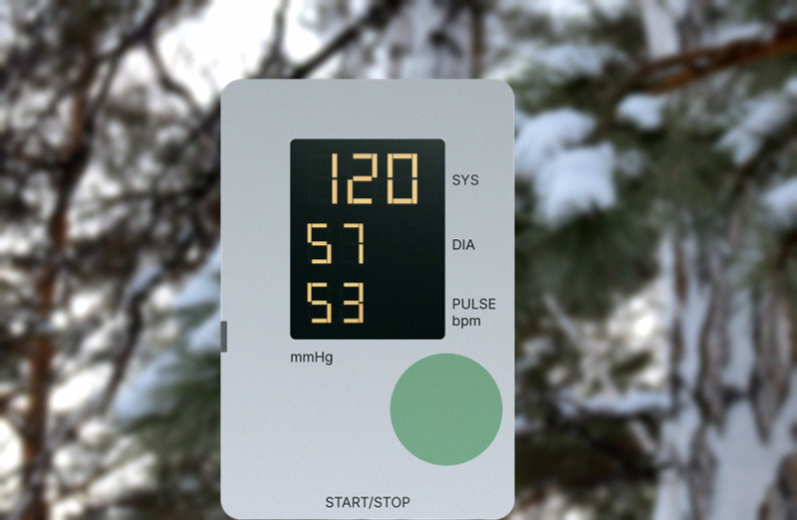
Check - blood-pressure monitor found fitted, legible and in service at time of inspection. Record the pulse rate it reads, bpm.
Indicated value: 53 bpm
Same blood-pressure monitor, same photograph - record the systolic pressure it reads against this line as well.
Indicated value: 120 mmHg
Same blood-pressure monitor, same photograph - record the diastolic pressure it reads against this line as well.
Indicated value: 57 mmHg
